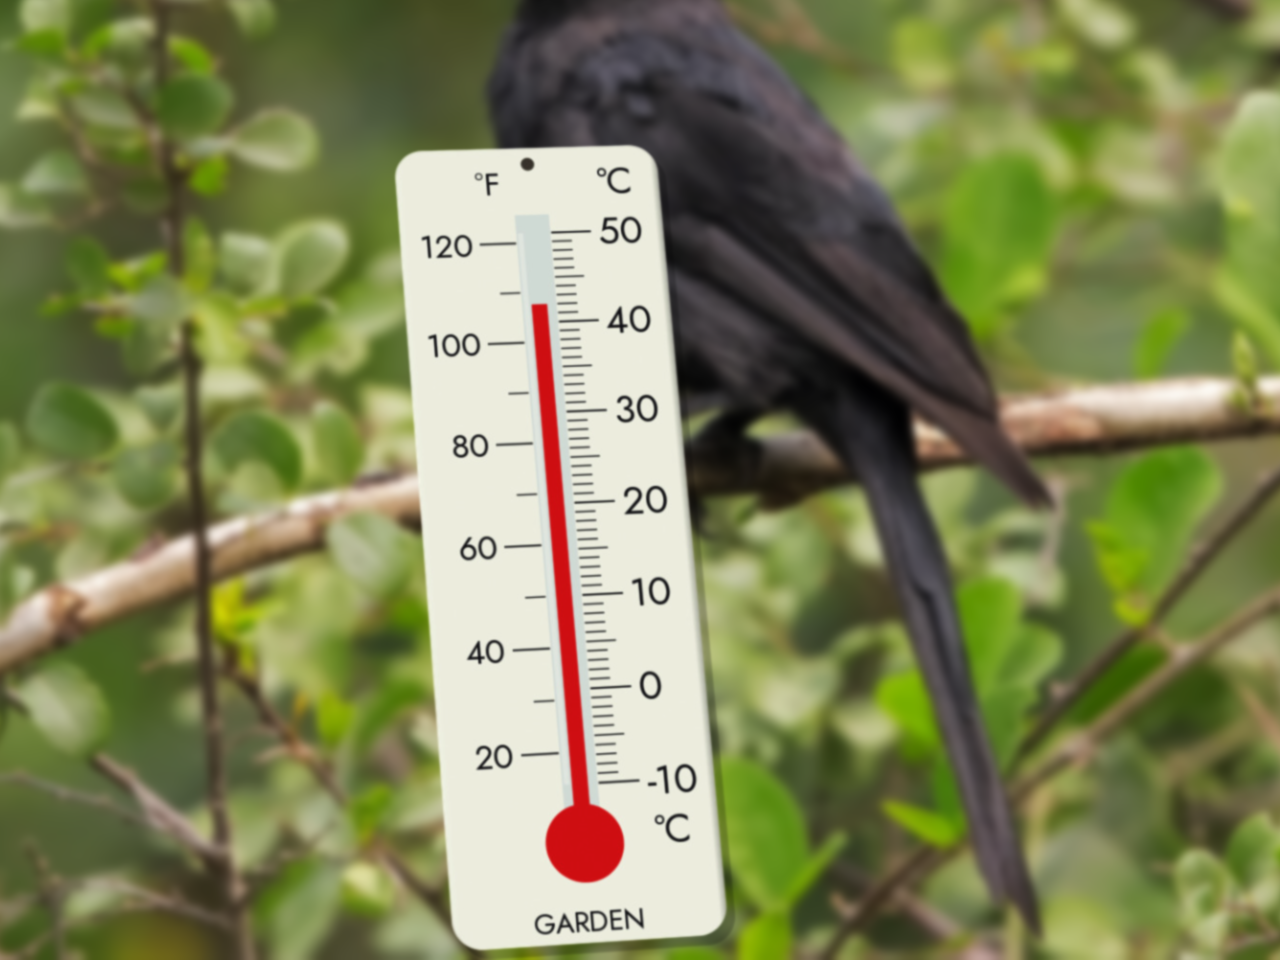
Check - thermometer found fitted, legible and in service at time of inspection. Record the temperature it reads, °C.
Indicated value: 42 °C
